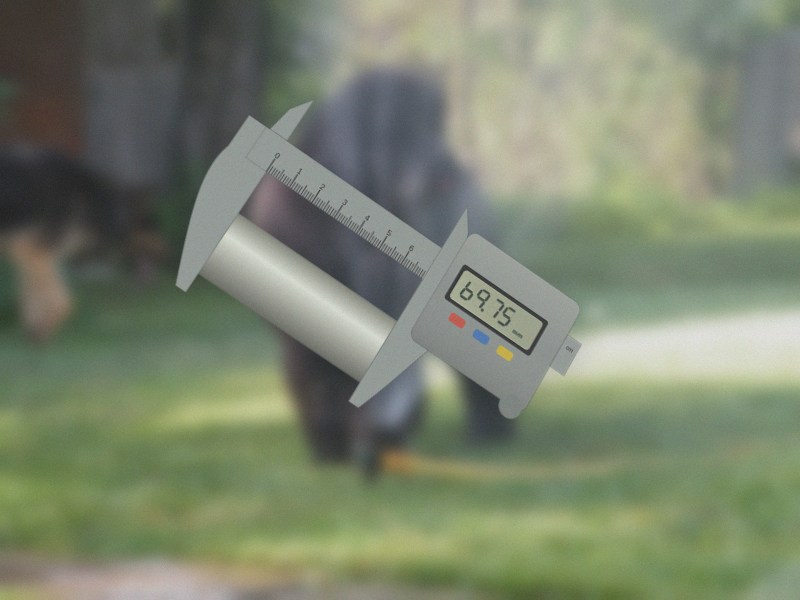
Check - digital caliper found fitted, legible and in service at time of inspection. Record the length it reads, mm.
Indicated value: 69.75 mm
